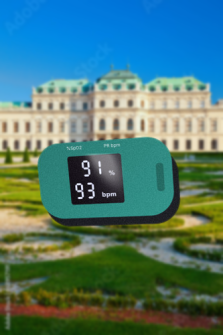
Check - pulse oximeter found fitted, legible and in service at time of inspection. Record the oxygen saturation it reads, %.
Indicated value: 91 %
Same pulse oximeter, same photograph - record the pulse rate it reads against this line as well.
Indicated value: 93 bpm
